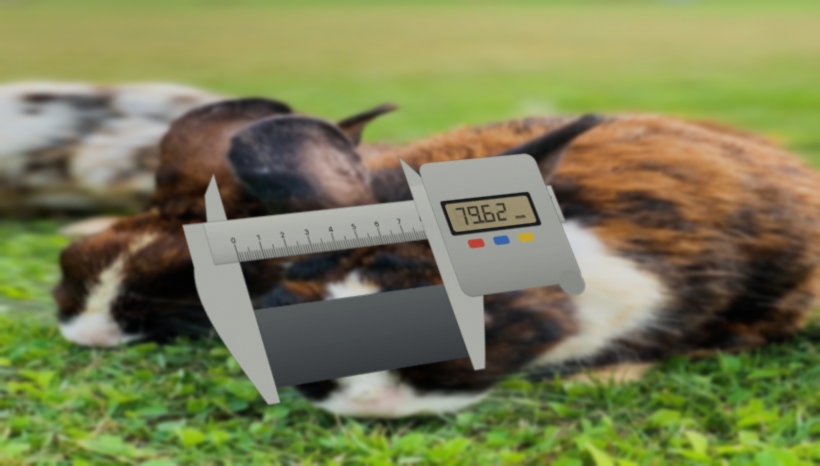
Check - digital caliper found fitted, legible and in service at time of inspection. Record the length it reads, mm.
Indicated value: 79.62 mm
